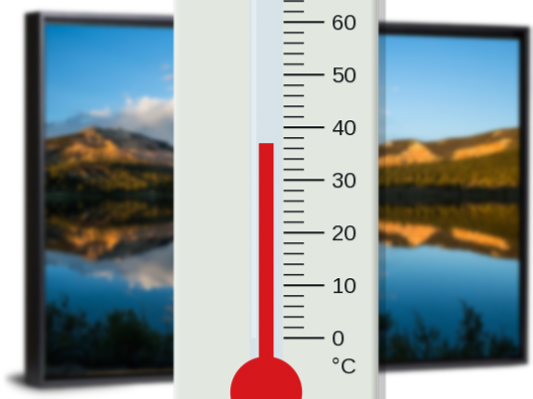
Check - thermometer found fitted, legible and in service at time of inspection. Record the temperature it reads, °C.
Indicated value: 37 °C
